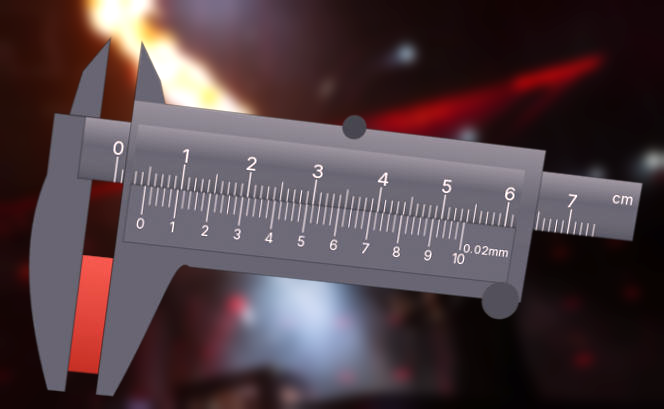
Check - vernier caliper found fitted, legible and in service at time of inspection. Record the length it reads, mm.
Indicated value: 4.6 mm
